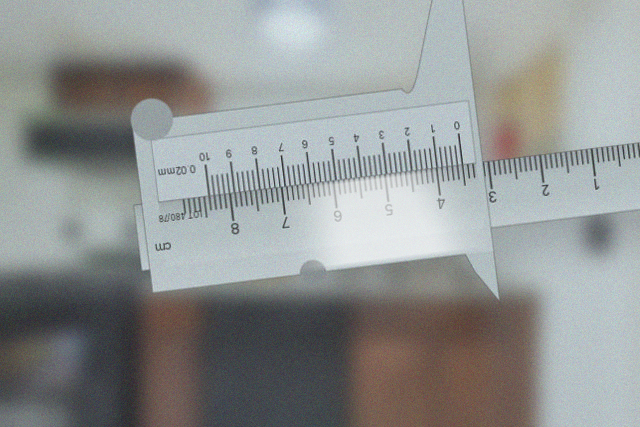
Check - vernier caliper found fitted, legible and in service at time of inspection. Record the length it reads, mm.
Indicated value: 35.0 mm
